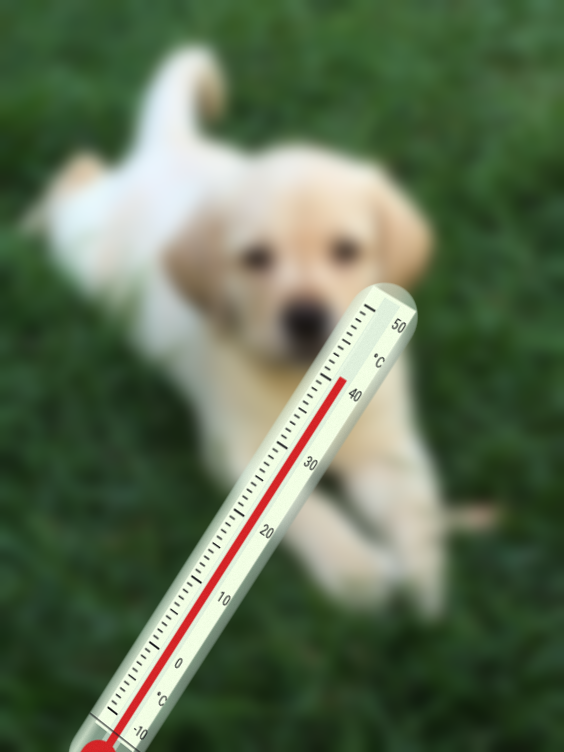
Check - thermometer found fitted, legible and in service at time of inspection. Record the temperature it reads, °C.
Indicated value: 41 °C
